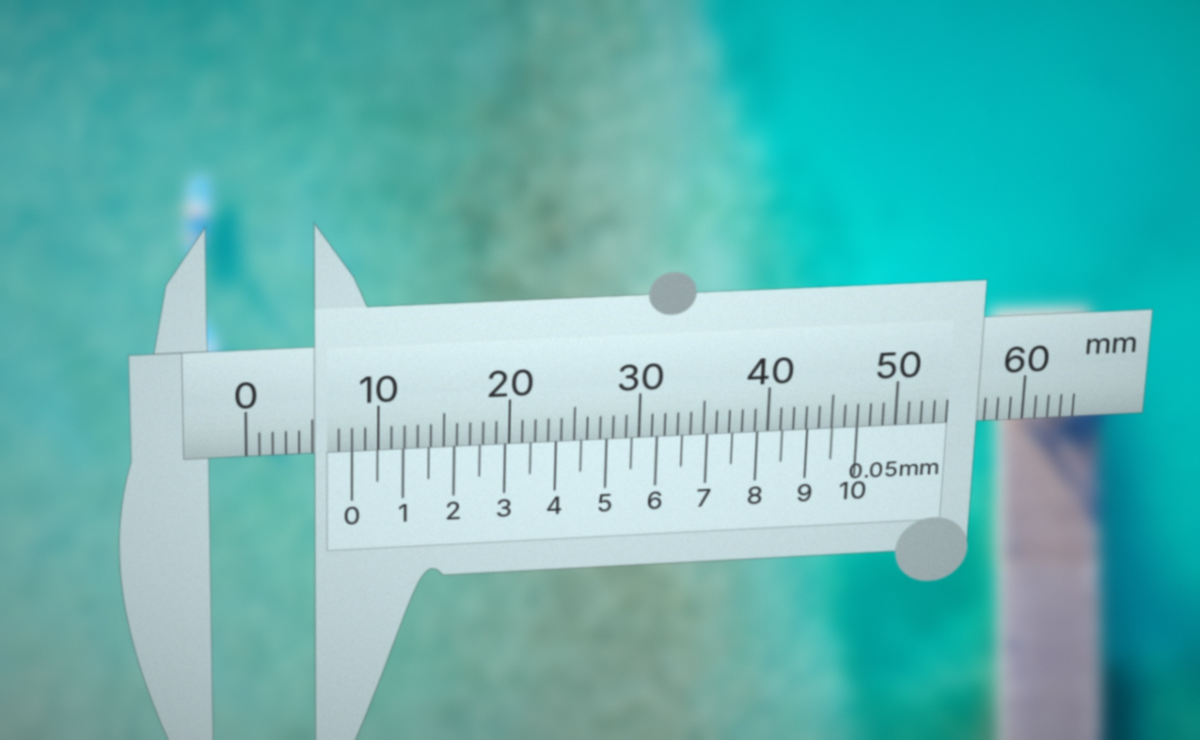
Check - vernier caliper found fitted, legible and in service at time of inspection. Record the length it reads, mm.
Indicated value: 8.0 mm
